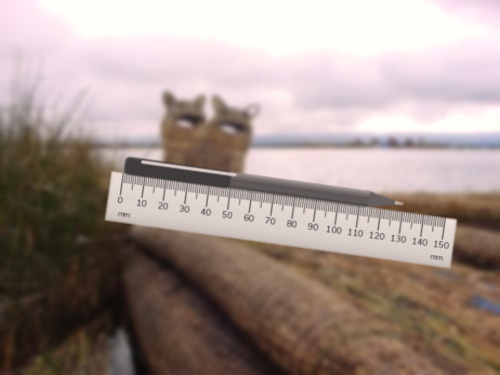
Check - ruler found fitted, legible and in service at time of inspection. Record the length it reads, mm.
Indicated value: 130 mm
